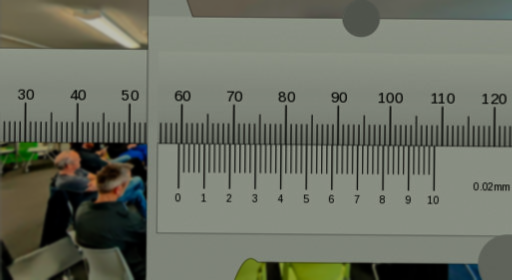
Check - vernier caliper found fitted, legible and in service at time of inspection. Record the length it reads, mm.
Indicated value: 59.5 mm
